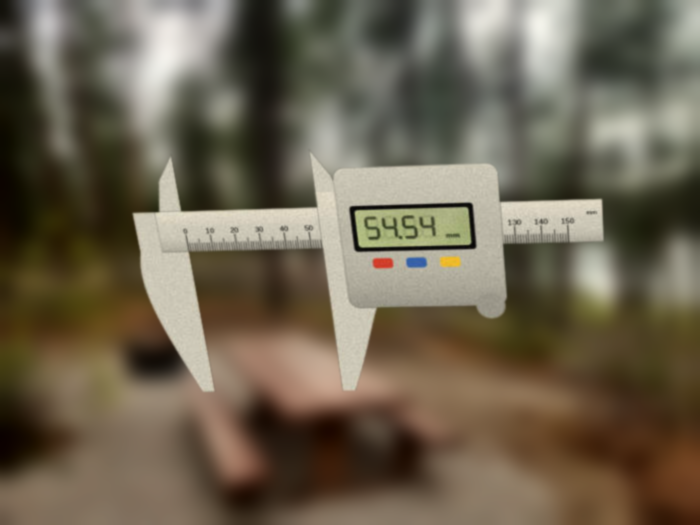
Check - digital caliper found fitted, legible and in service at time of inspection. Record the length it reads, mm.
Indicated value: 54.54 mm
